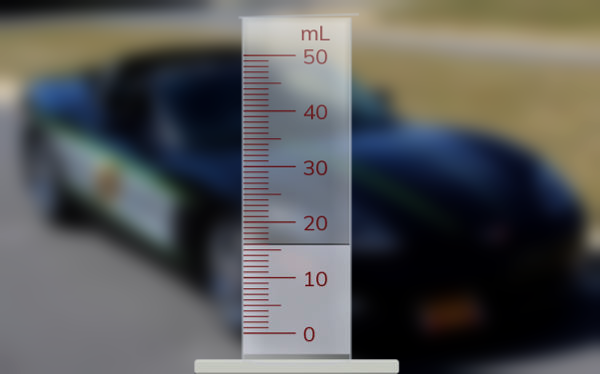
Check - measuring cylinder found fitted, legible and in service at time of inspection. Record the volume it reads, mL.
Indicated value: 16 mL
